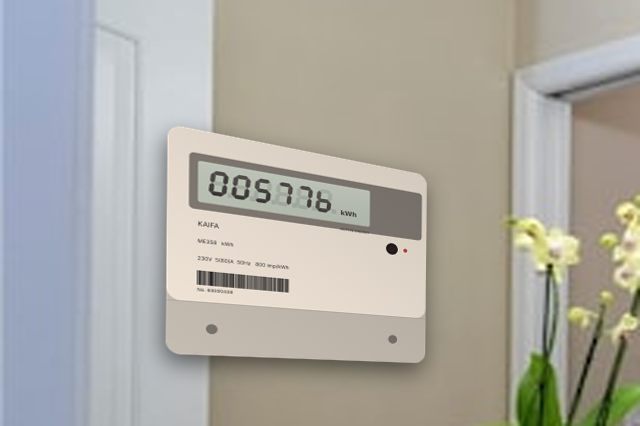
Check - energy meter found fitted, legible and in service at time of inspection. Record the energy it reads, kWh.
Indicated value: 5776 kWh
